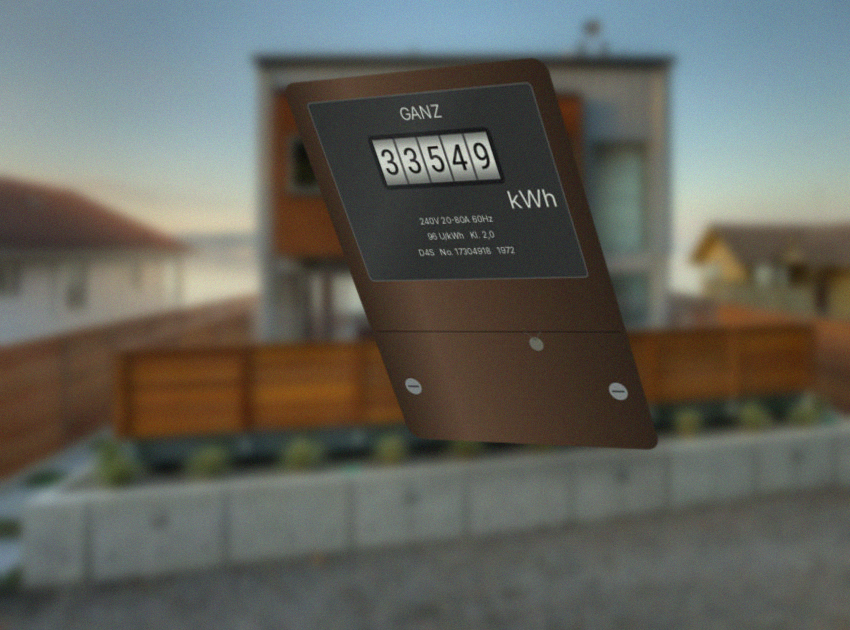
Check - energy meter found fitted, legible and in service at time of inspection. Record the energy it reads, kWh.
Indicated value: 33549 kWh
